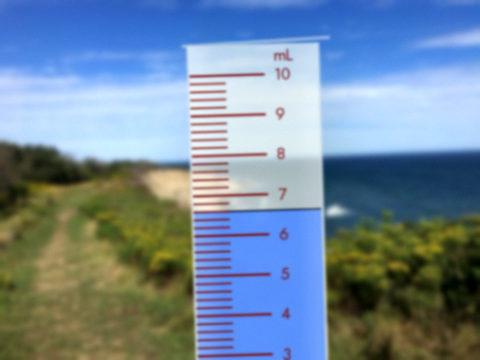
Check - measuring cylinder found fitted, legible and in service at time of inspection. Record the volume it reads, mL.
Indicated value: 6.6 mL
